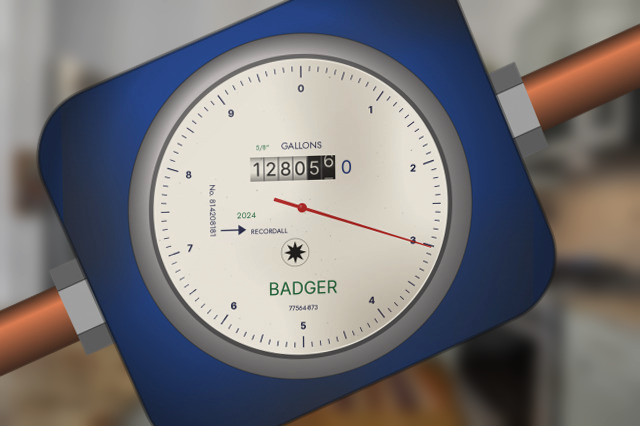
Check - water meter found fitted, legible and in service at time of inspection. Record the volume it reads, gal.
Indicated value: 1280563.0 gal
